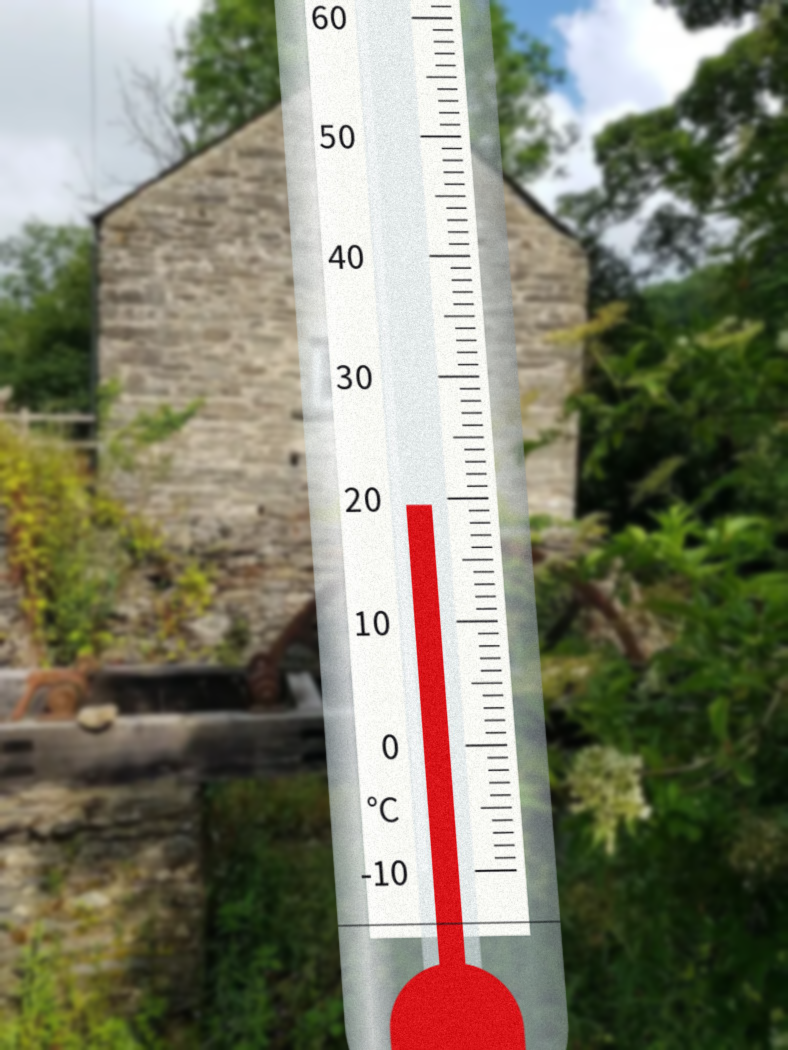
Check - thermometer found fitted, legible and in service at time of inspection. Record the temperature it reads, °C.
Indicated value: 19.5 °C
